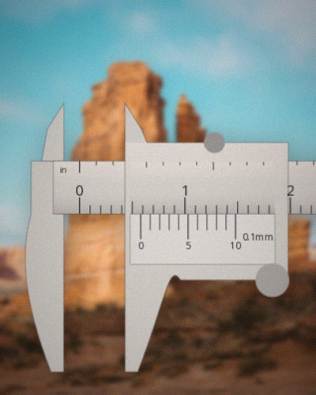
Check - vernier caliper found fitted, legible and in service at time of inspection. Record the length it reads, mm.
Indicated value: 5.8 mm
